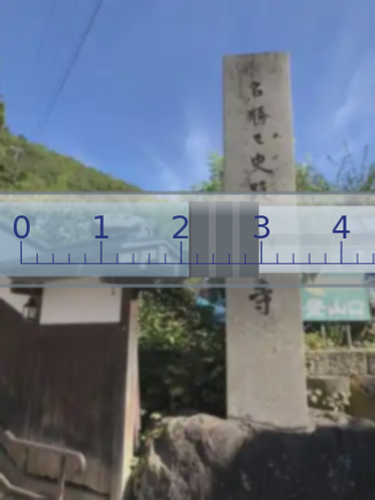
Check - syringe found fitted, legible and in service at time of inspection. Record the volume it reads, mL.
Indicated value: 2.1 mL
